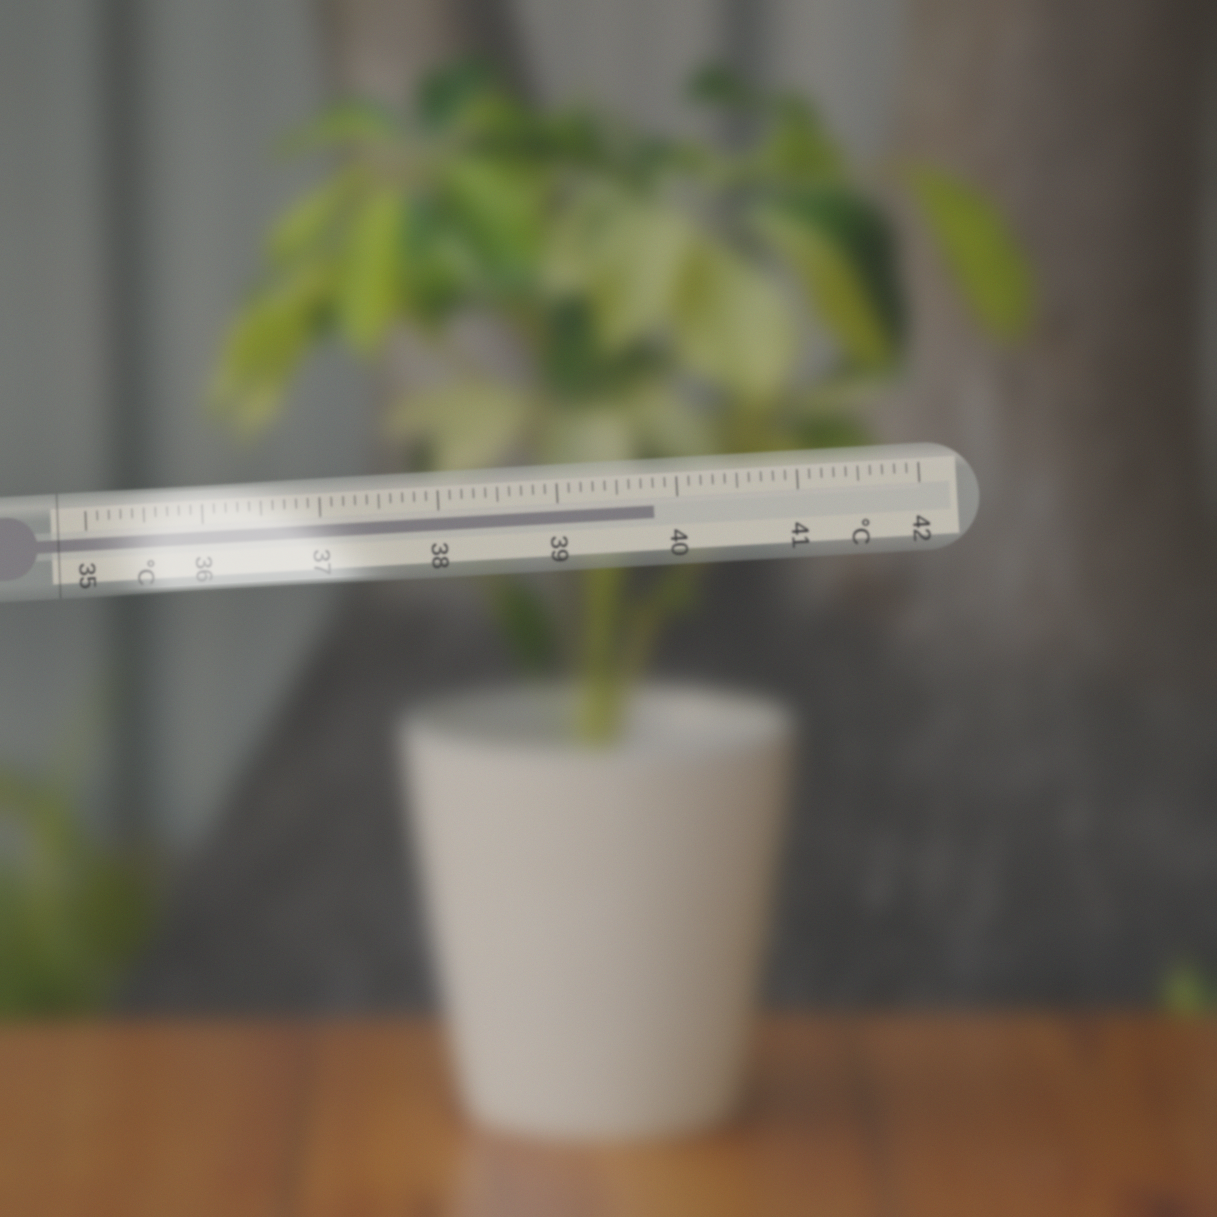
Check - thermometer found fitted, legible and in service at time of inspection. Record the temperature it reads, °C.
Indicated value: 39.8 °C
